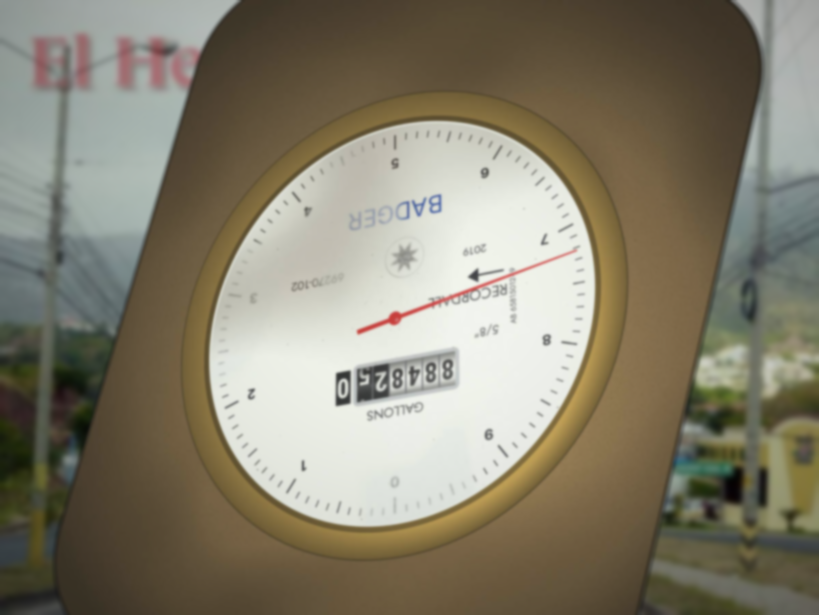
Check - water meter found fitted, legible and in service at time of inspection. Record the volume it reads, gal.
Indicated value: 8848247.2 gal
